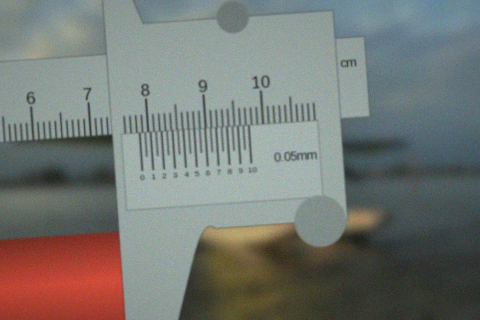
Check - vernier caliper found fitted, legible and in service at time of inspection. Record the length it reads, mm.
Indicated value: 78.5 mm
